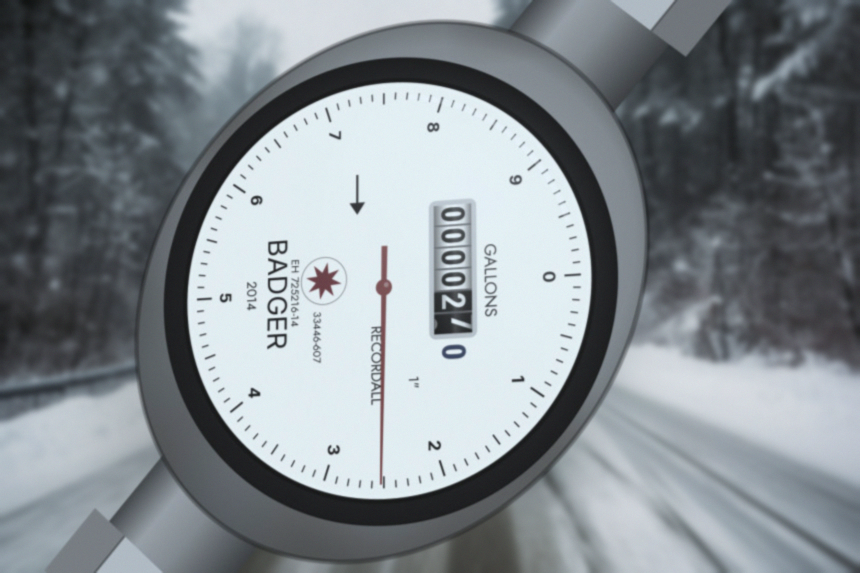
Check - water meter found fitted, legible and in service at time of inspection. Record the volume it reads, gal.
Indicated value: 272.5 gal
